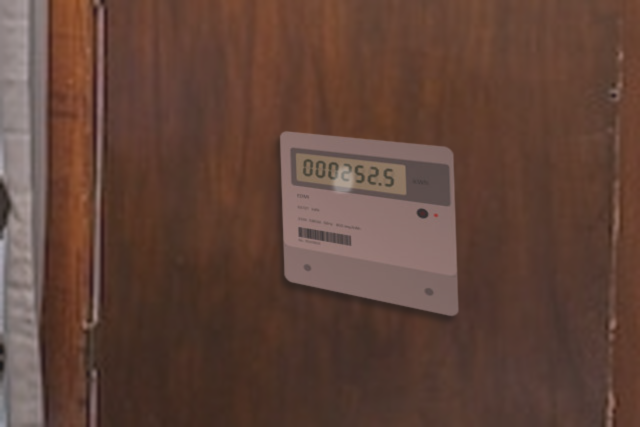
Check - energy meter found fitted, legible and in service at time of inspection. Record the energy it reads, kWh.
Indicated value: 252.5 kWh
